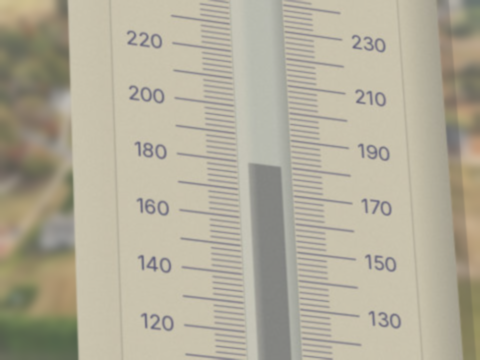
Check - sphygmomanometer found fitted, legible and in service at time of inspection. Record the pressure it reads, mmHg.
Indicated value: 180 mmHg
